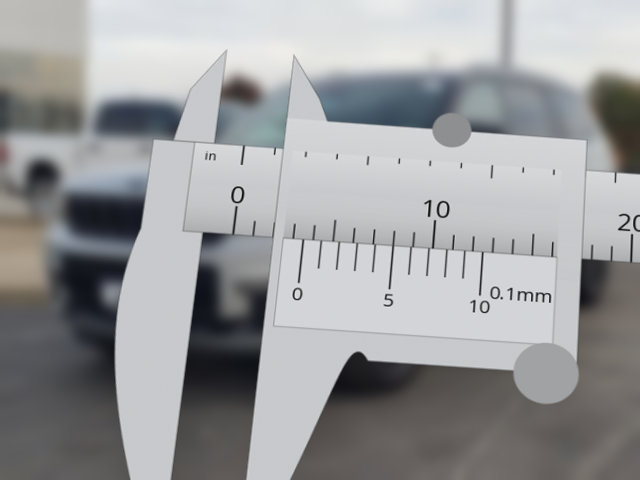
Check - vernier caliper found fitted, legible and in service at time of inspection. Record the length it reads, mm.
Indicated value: 3.5 mm
